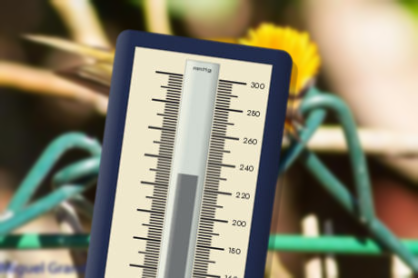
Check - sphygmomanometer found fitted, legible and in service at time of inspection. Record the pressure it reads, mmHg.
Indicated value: 230 mmHg
